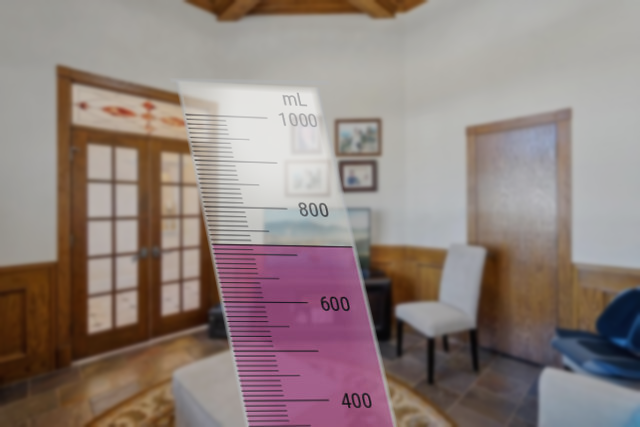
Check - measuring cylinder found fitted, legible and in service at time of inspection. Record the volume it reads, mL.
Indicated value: 720 mL
